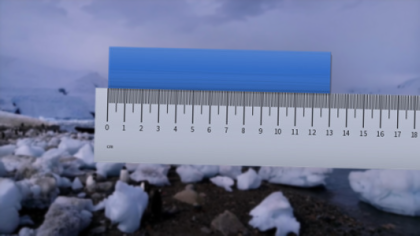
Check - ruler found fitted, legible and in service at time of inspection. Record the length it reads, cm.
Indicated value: 13 cm
